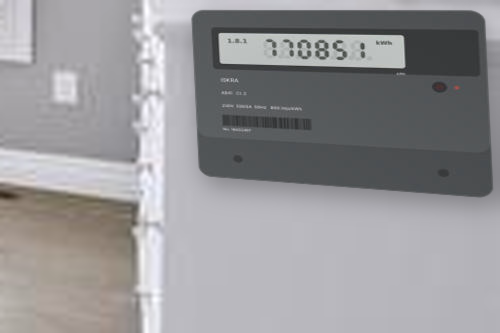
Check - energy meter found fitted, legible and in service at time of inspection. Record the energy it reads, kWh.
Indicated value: 770851 kWh
